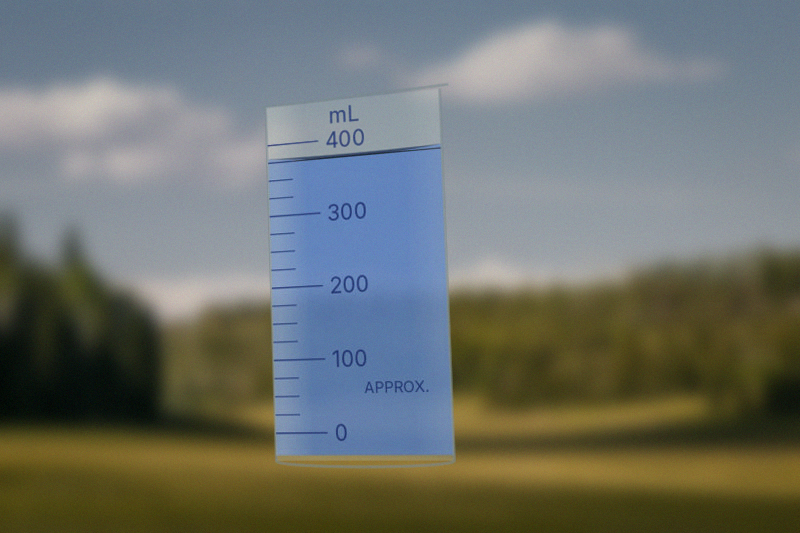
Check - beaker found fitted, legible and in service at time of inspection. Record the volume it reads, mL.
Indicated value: 375 mL
